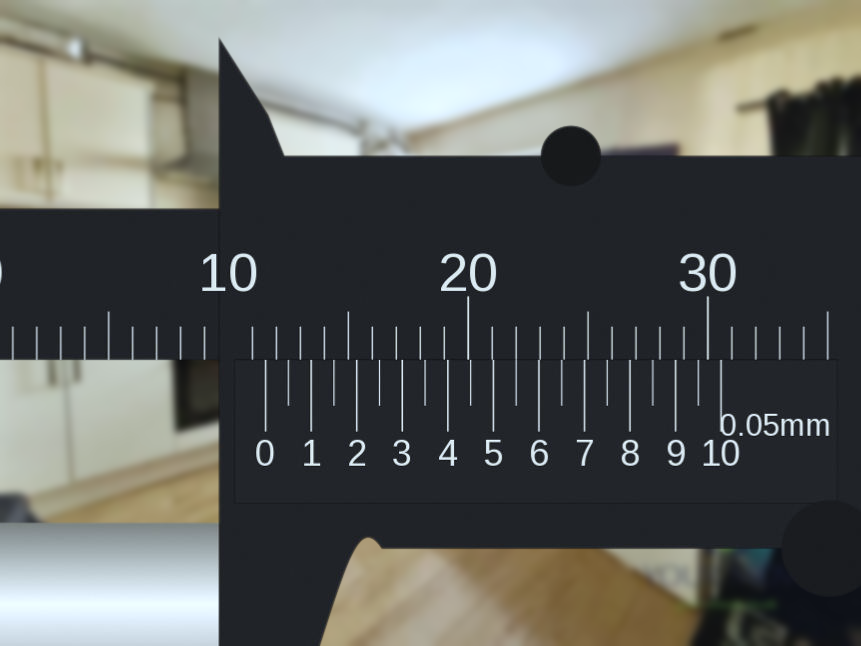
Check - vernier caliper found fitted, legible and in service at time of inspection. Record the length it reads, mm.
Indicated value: 11.55 mm
